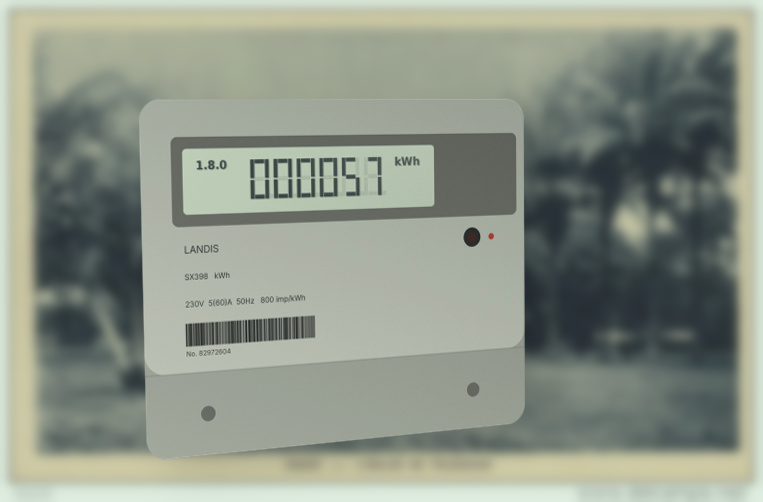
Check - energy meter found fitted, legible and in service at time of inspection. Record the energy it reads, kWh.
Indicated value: 57 kWh
